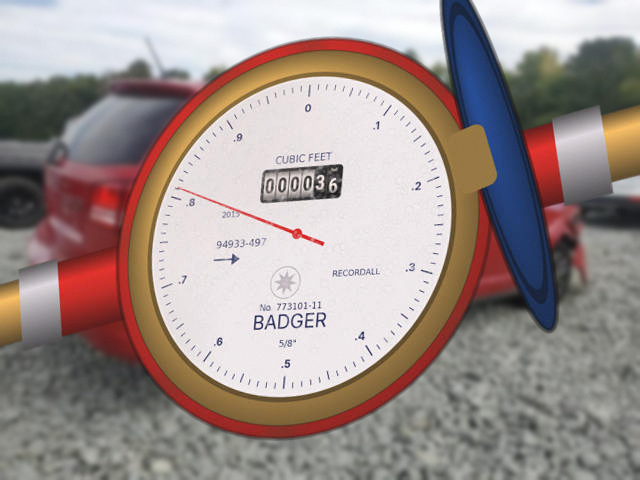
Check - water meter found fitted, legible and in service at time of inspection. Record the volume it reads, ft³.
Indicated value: 35.81 ft³
